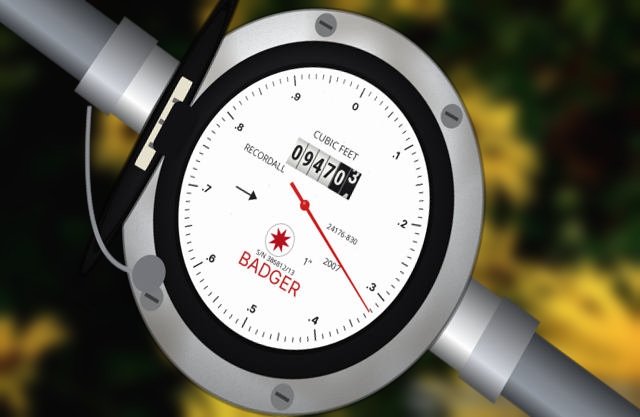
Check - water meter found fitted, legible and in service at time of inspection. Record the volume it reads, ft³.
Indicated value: 94703.32 ft³
